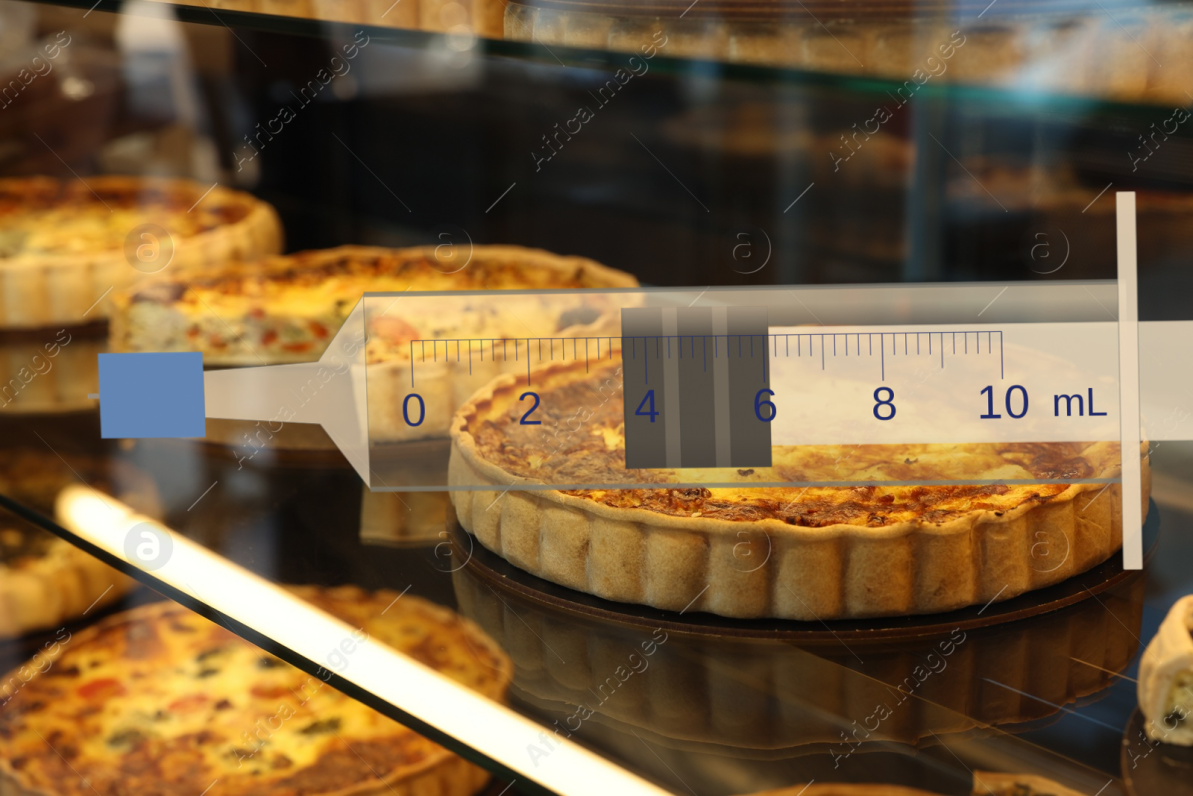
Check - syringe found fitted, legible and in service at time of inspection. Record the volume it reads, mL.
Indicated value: 3.6 mL
